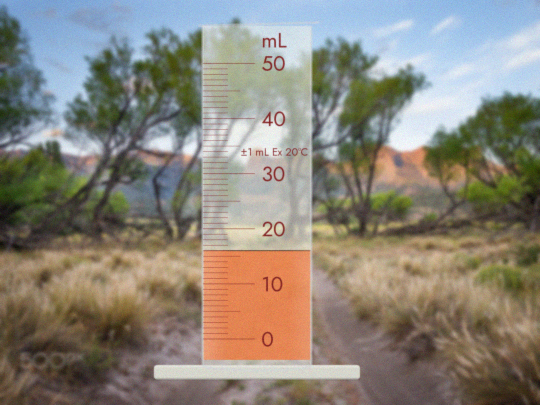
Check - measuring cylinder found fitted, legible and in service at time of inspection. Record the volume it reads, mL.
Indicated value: 16 mL
